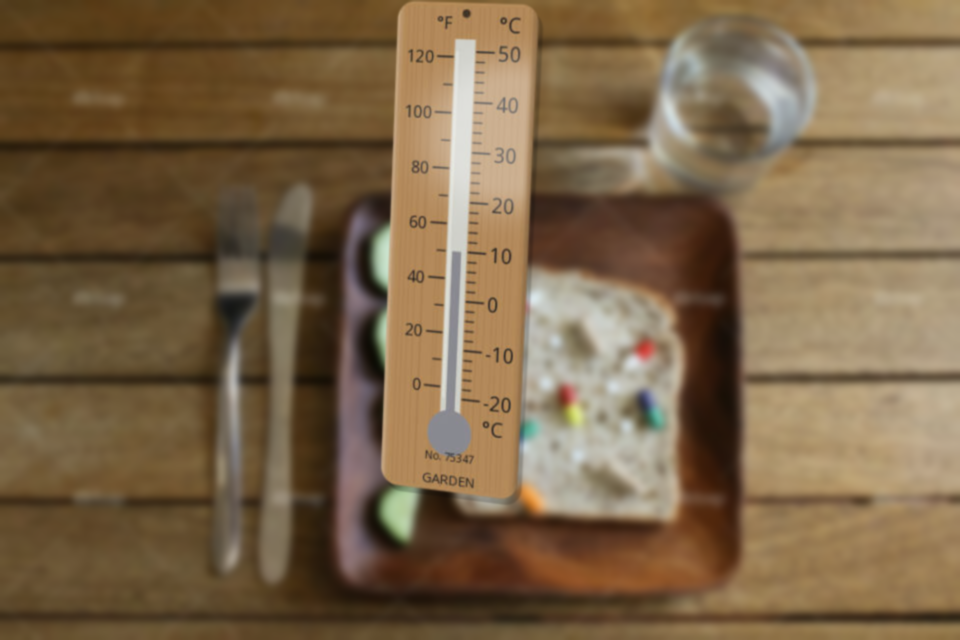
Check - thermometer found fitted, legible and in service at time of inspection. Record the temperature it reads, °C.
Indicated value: 10 °C
